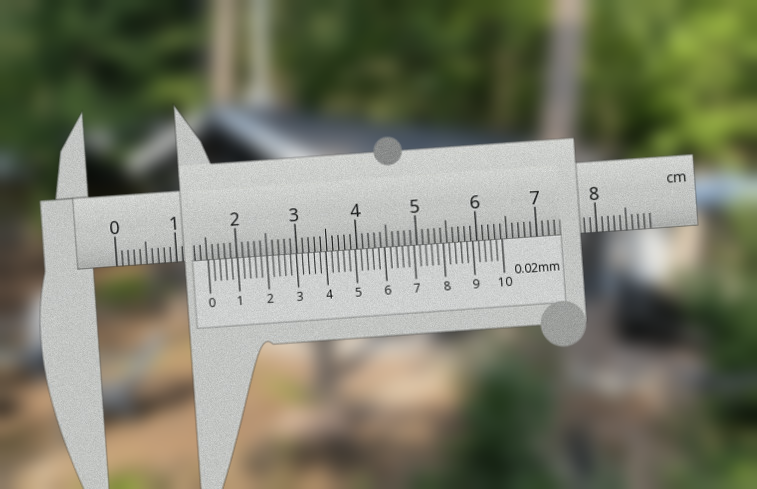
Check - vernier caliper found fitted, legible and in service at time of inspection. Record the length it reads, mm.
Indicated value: 15.2 mm
